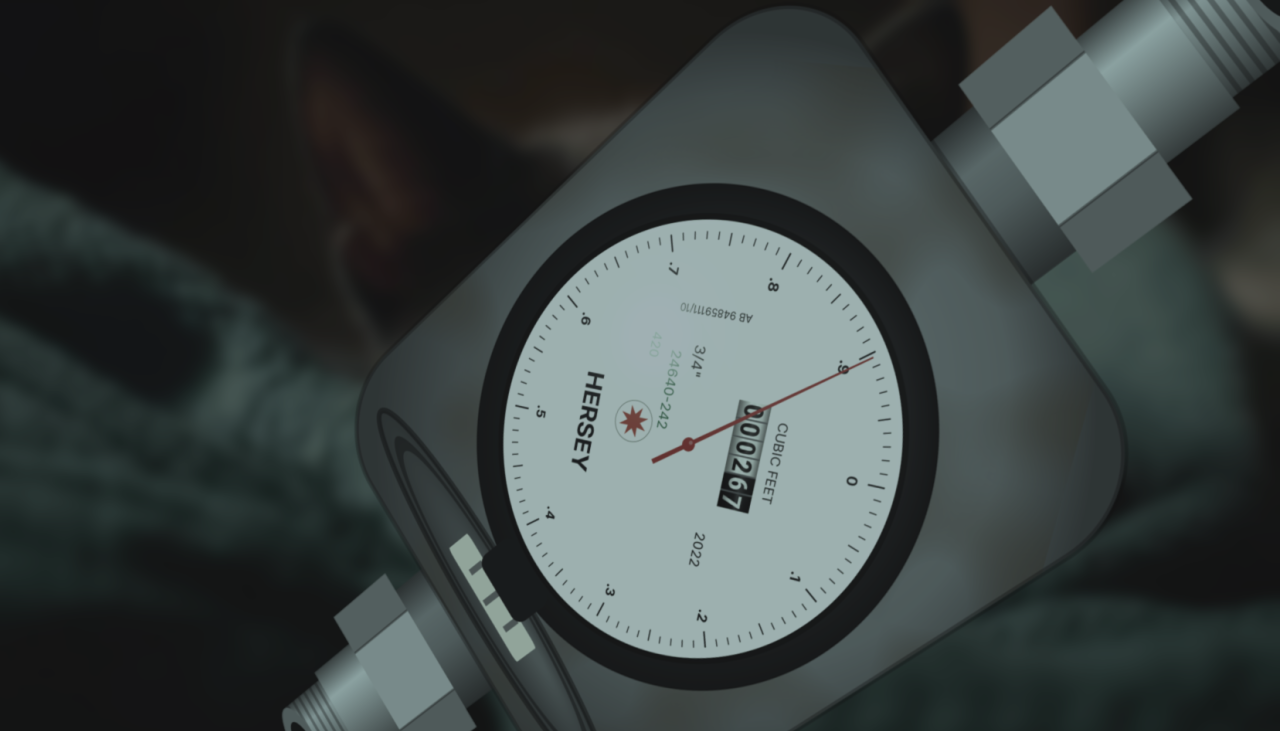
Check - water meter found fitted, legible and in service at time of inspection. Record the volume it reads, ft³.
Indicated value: 266.90 ft³
